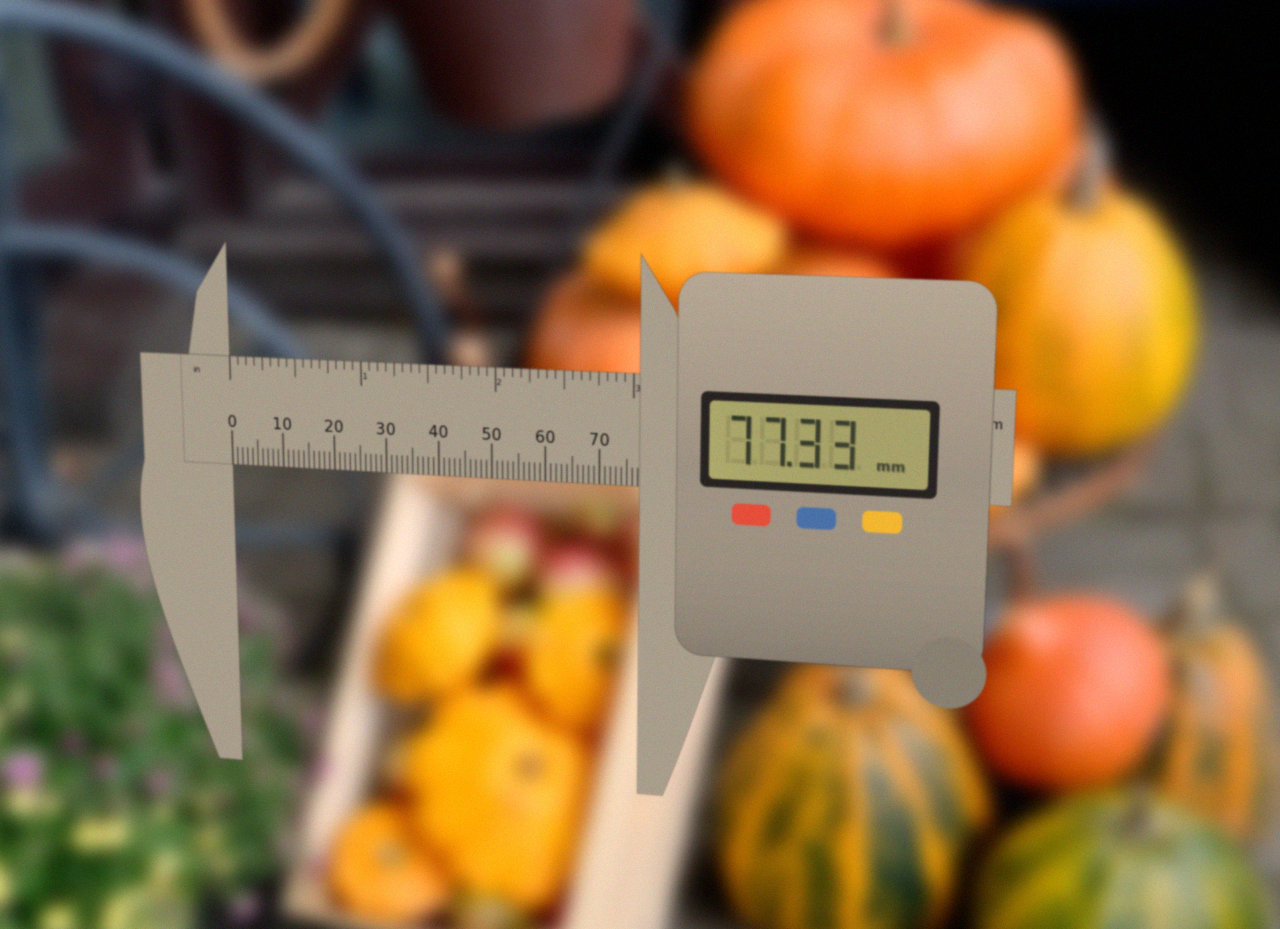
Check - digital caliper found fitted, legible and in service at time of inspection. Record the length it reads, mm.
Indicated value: 77.33 mm
